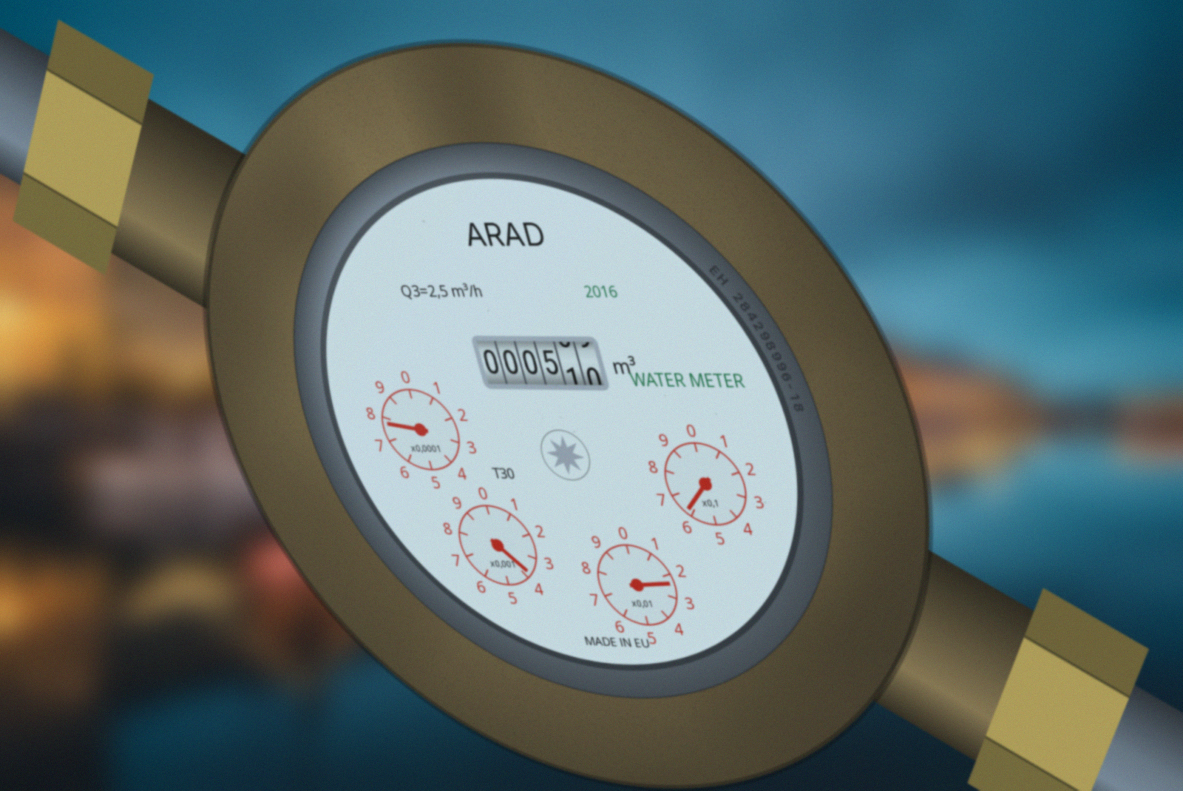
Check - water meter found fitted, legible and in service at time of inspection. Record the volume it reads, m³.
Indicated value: 509.6237 m³
